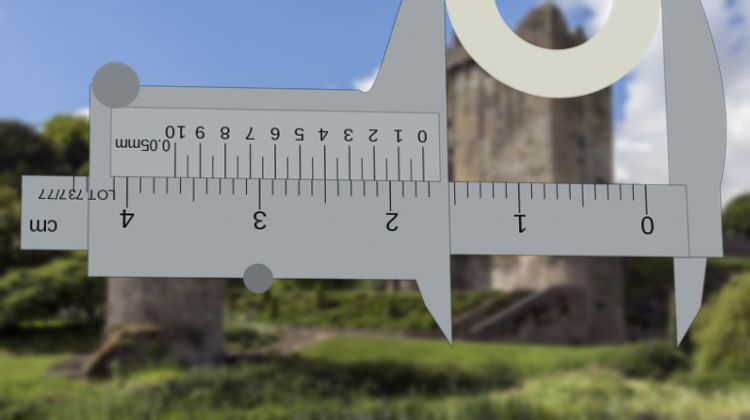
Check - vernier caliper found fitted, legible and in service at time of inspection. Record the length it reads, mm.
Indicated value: 17.4 mm
